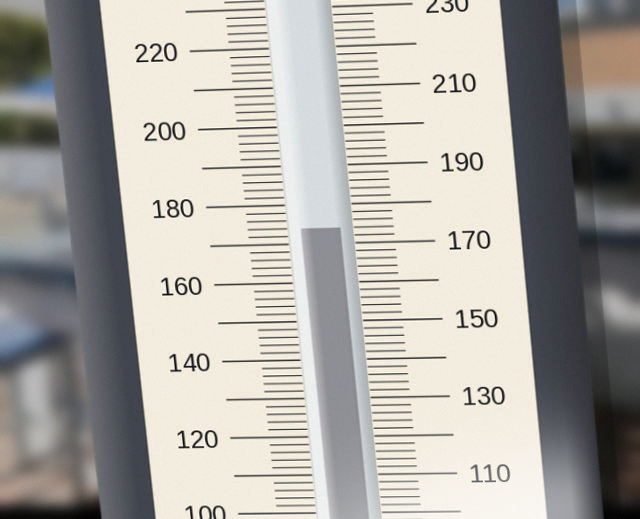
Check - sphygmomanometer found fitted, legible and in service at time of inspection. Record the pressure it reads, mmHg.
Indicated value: 174 mmHg
